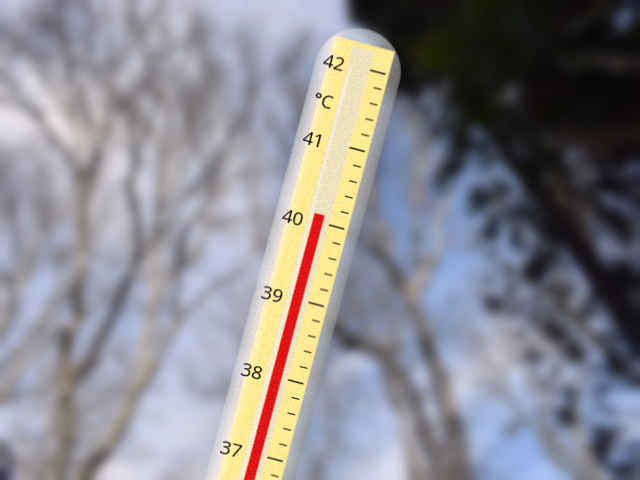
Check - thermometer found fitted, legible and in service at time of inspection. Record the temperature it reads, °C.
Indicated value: 40.1 °C
